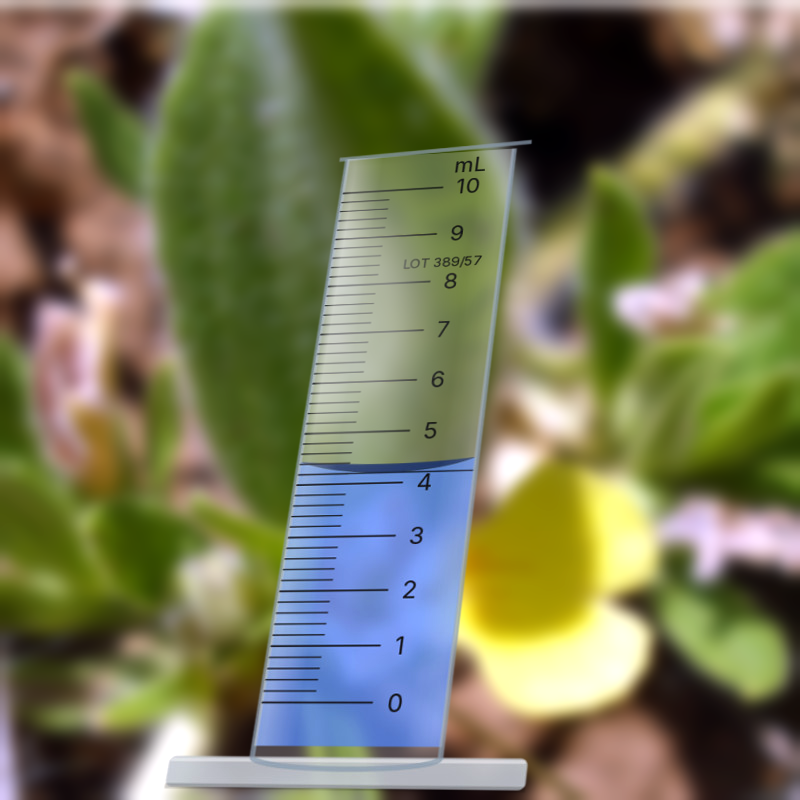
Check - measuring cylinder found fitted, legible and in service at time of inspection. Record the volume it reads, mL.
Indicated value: 4.2 mL
